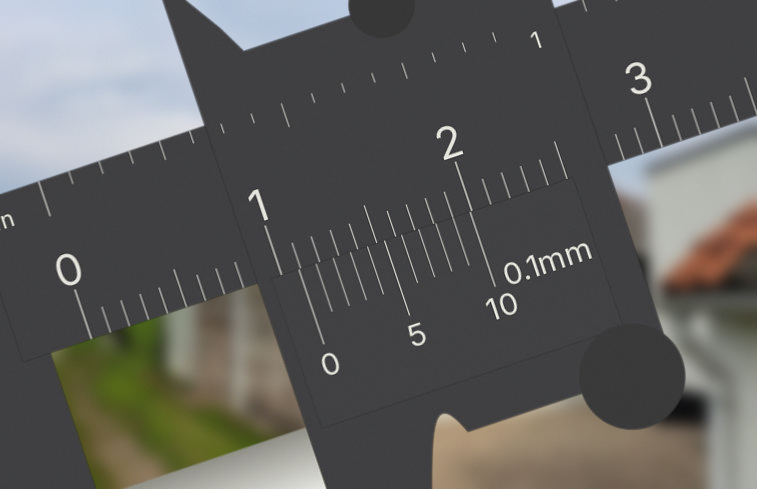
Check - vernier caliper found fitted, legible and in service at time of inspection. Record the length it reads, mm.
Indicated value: 10.9 mm
